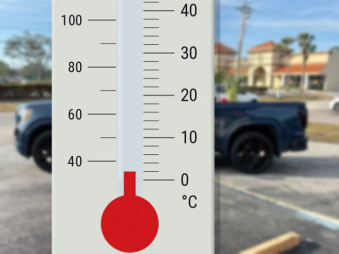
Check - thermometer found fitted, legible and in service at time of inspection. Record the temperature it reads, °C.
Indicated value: 2 °C
